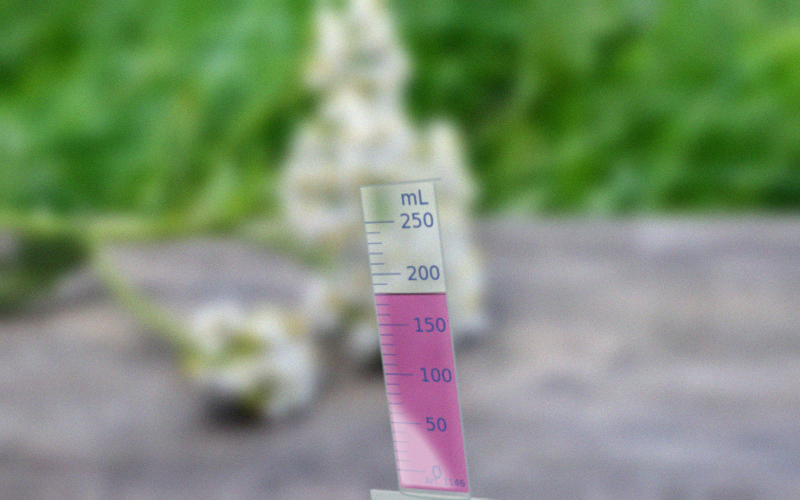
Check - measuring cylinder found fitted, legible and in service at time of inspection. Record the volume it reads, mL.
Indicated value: 180 mL
